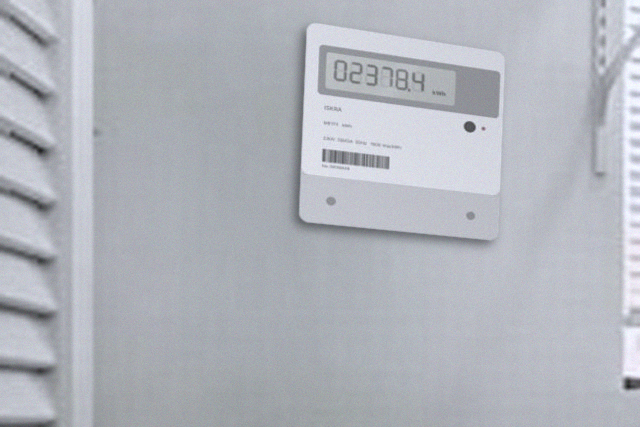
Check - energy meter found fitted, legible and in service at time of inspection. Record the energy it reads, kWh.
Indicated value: 2378.4 kWh
